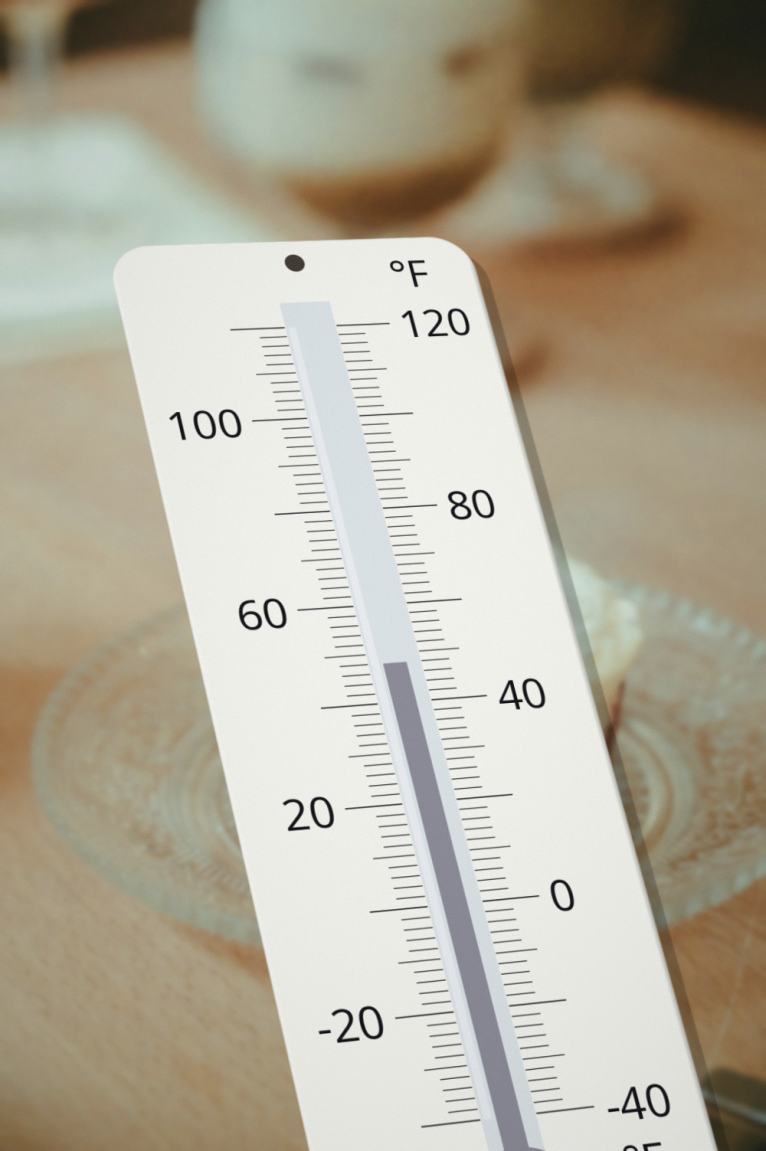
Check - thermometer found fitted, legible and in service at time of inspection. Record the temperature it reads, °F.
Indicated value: 48 °F
